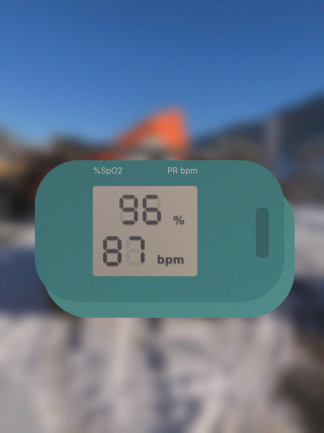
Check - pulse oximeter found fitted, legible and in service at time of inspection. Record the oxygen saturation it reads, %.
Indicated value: 96 %
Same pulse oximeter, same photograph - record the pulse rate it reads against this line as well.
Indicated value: 87 bpm
